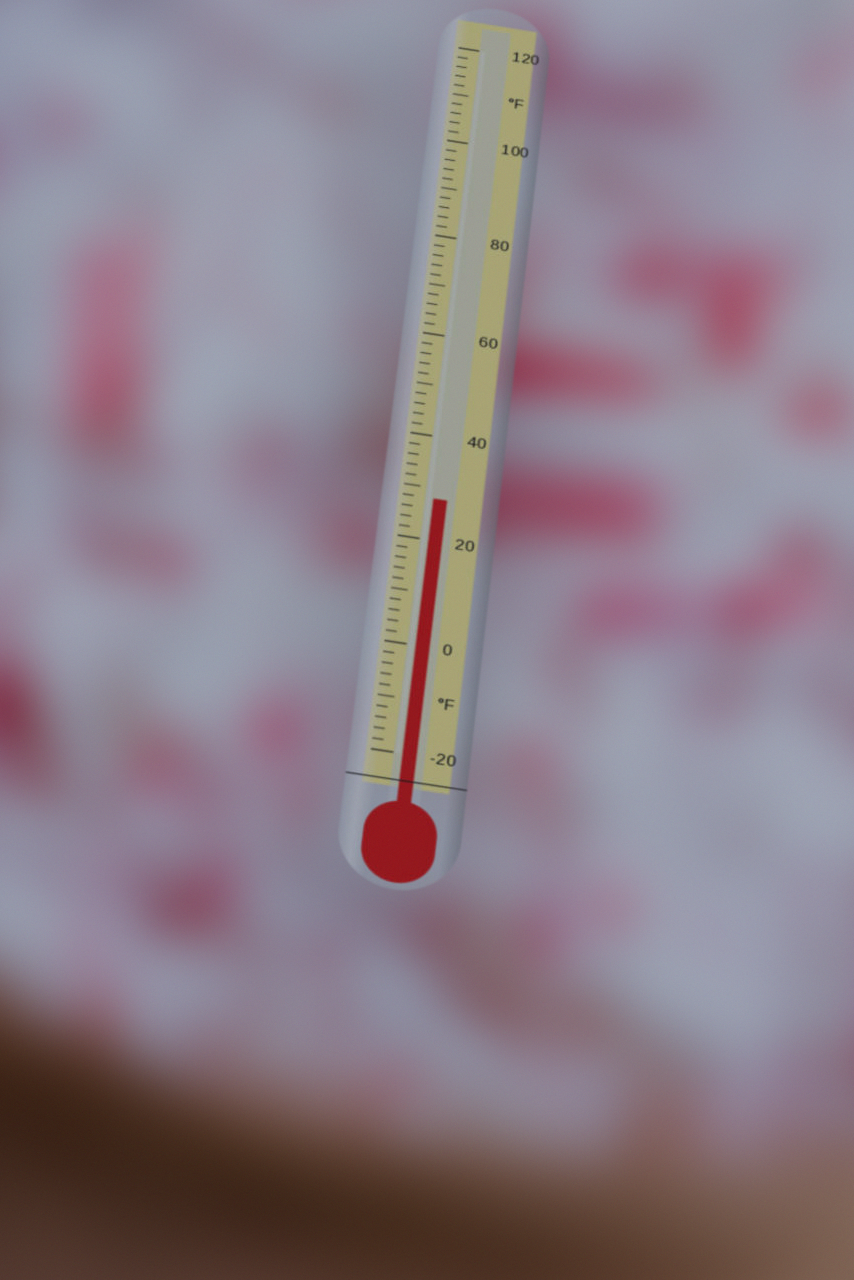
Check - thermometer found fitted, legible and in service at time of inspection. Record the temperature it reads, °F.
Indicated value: 28 °F
